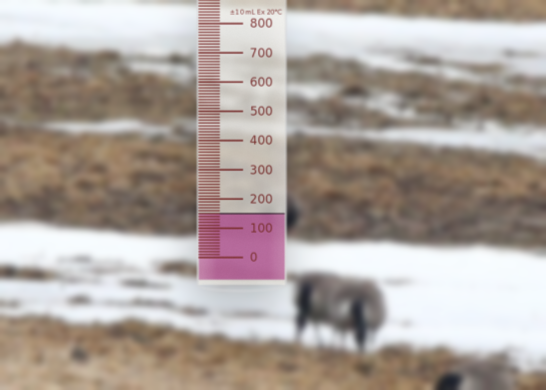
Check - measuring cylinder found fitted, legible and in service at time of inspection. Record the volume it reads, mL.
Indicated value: 150 mL
